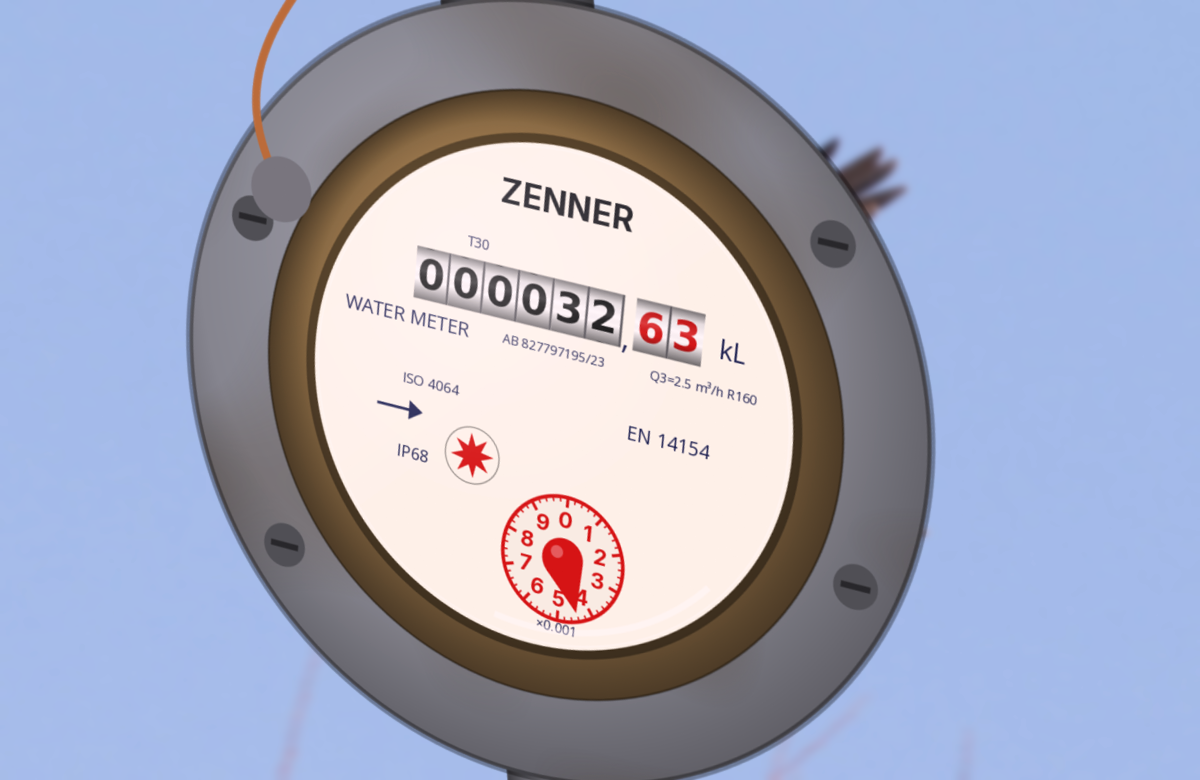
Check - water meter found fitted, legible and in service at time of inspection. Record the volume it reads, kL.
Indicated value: 32.634 kL
